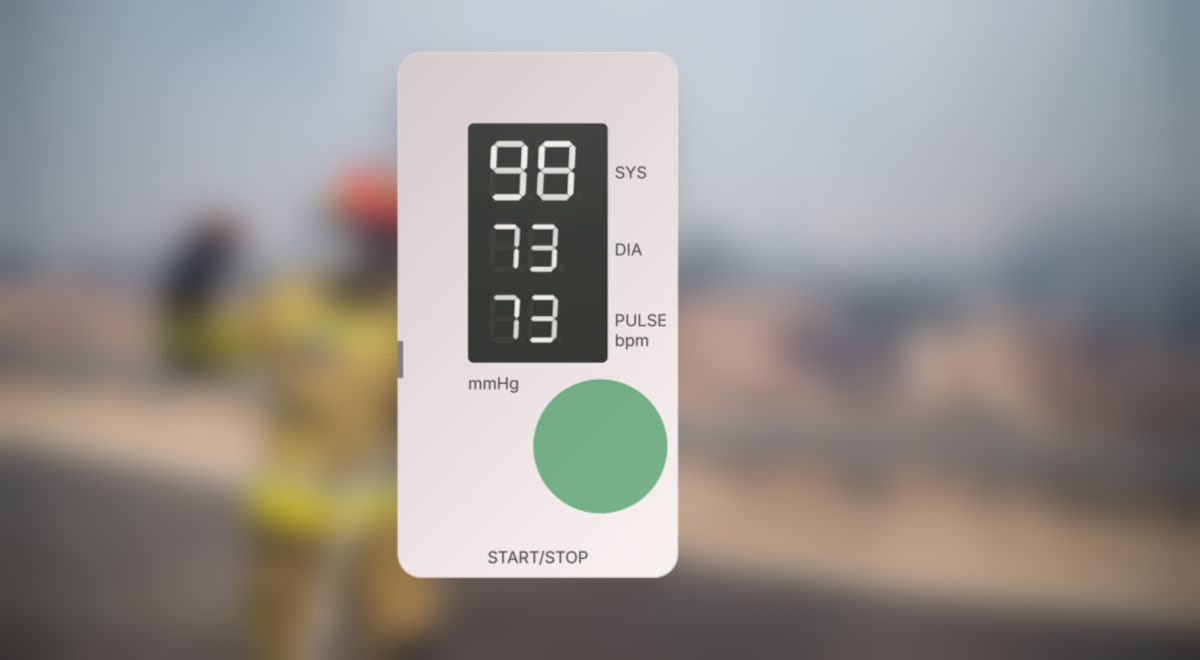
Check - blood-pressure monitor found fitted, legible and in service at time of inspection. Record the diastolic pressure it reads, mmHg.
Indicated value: 73 mmHg
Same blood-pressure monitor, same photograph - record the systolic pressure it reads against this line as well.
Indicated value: 98 mmHg
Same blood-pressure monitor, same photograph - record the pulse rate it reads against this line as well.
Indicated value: 73 bpm
